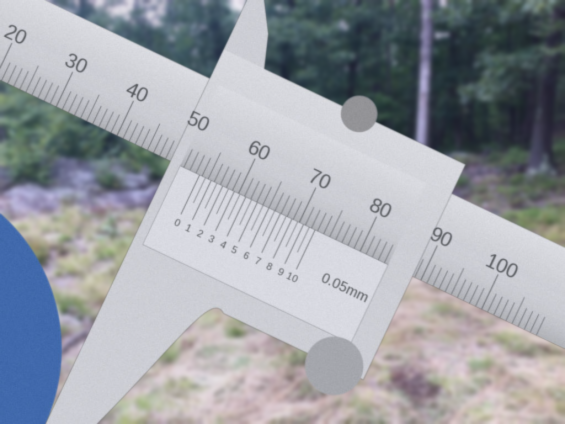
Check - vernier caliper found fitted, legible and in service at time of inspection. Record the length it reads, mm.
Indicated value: 53.6 mm
